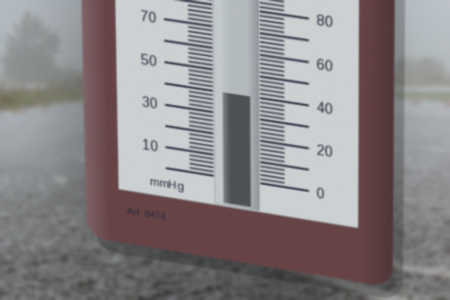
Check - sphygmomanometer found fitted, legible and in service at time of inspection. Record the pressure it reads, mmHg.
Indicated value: 40 mmHg
